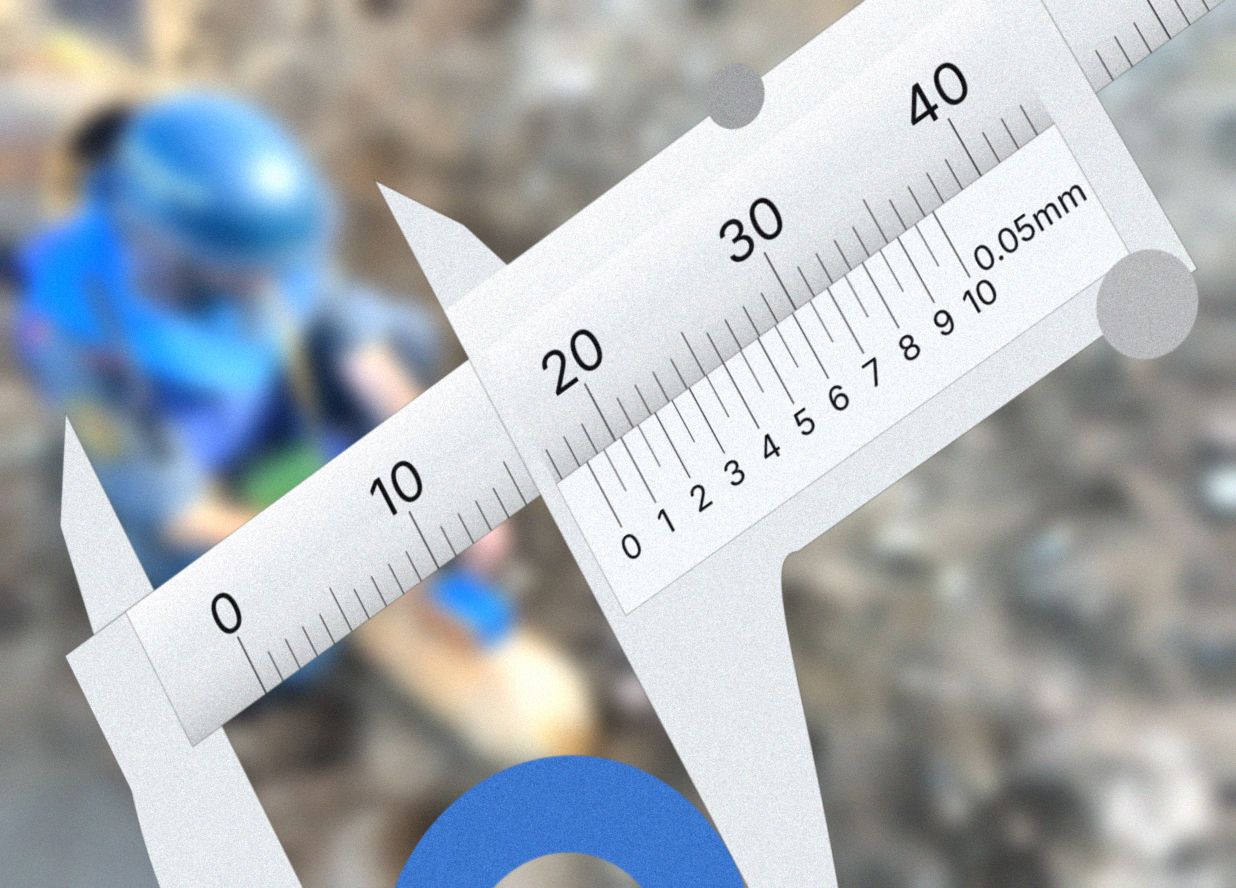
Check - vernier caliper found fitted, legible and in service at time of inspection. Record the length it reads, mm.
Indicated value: 18.4 mm
